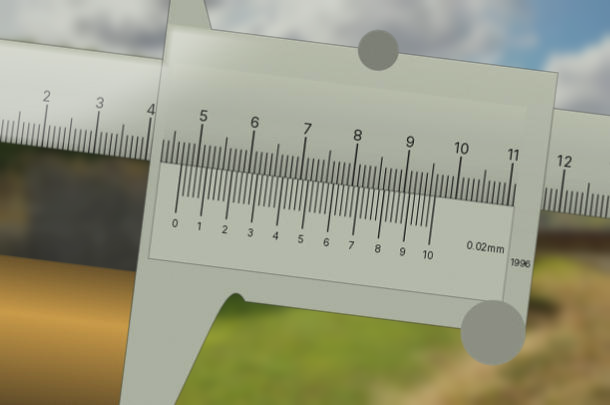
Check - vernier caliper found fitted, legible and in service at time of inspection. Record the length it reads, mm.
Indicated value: 47.0 mm
